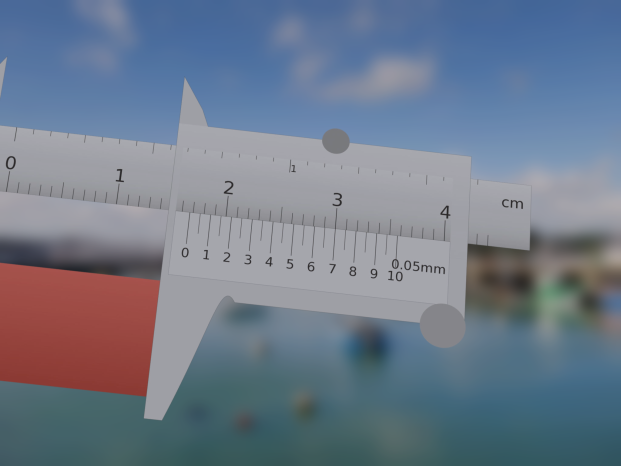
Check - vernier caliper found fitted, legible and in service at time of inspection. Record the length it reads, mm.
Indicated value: 16.7 mm
